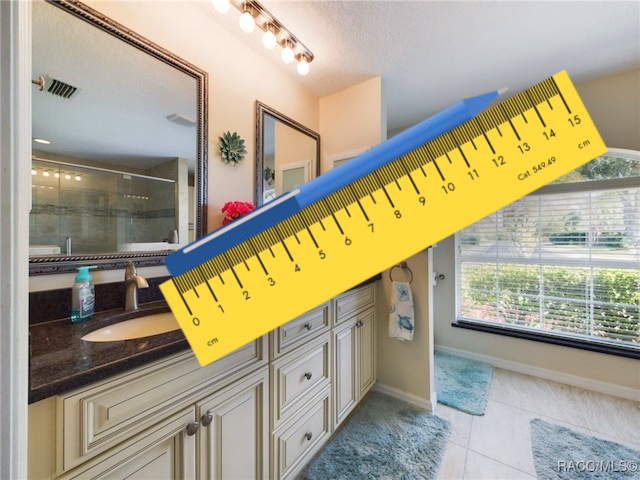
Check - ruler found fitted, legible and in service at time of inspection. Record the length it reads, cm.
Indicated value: 13.5 cm
